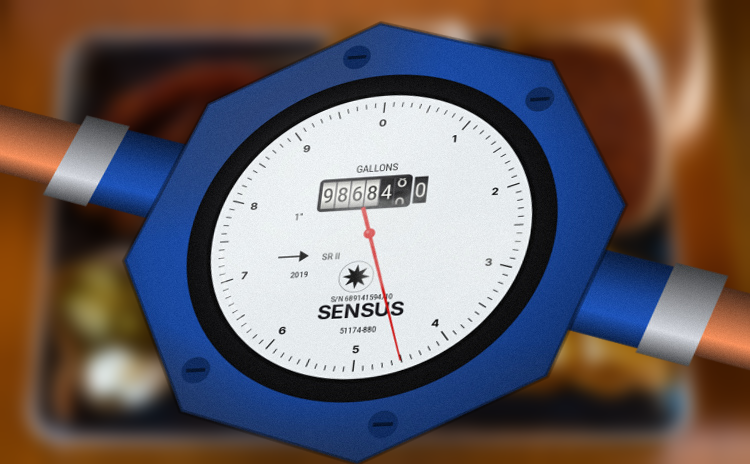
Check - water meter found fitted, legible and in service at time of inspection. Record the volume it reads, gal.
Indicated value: 9868484.5 gal
